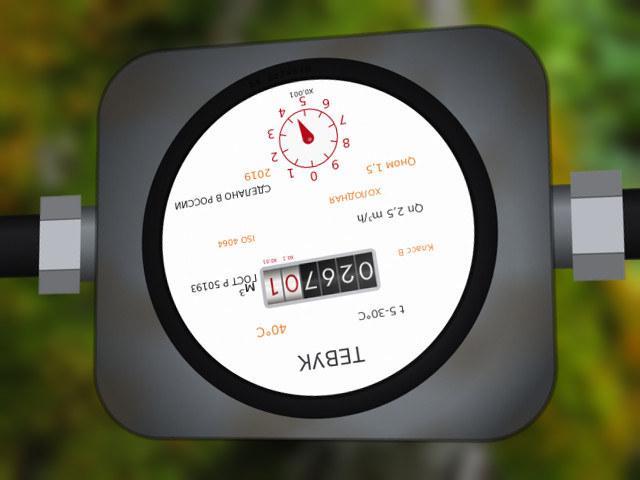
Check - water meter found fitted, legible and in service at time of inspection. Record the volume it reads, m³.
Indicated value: 267.014 m³
